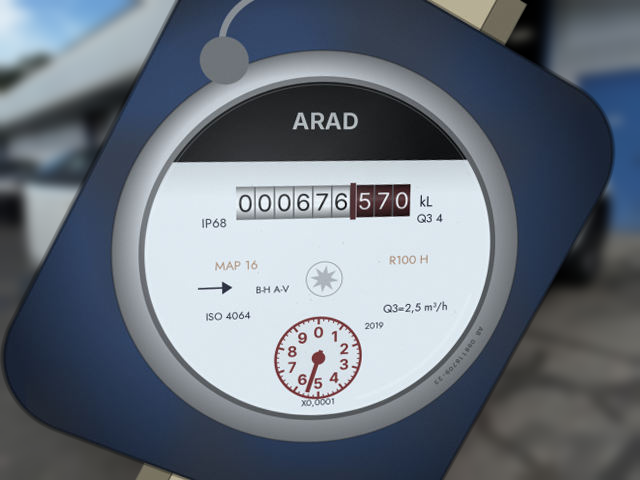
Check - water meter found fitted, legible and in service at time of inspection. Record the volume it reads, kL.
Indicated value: 676.5705 kL
